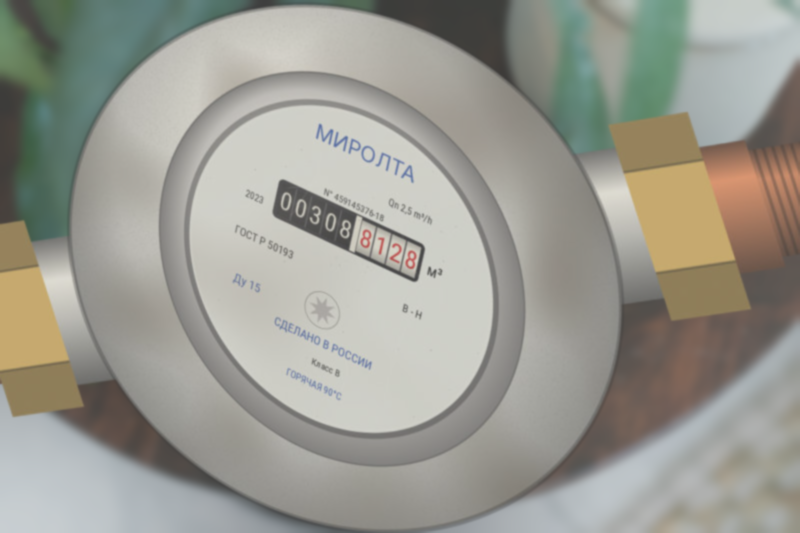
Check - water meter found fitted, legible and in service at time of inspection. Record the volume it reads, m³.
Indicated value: 308.8128 m³
